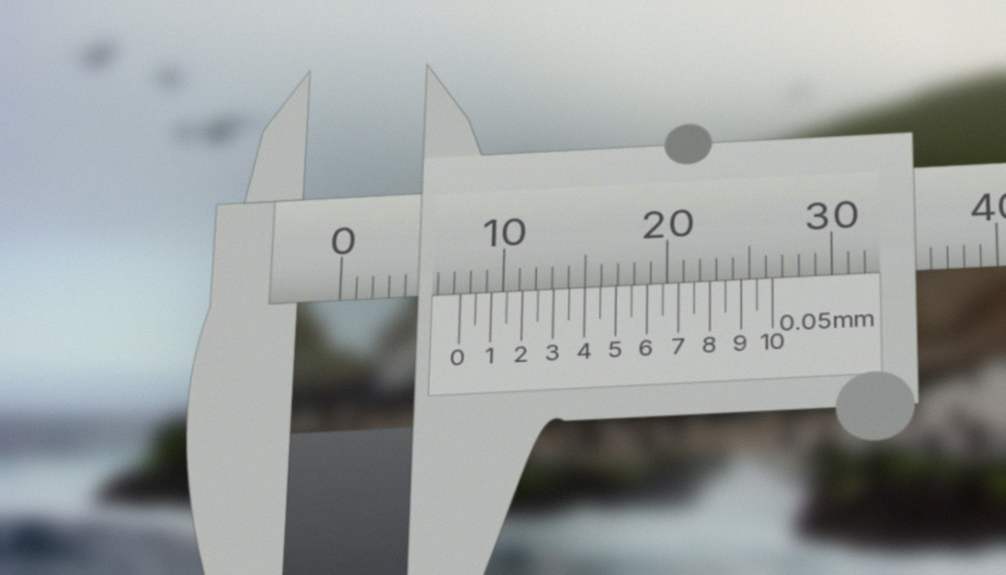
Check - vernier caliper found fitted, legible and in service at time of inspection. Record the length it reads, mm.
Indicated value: 7.4 mm
